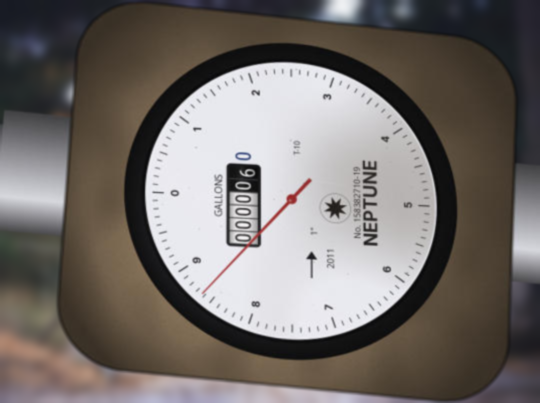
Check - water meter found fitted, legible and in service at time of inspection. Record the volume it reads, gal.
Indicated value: 58.6 gal
